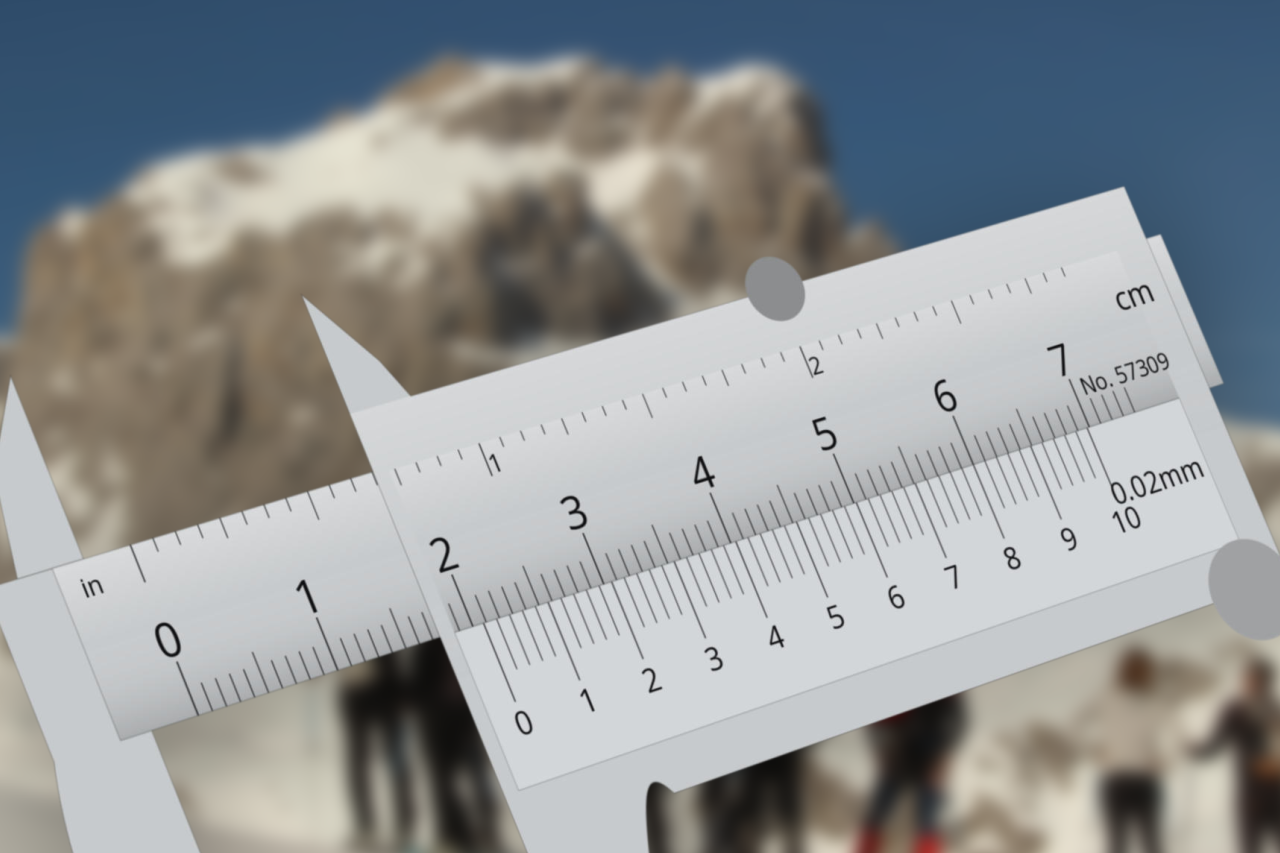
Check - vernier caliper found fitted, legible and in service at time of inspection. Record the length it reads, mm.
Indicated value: 20.8 mm
